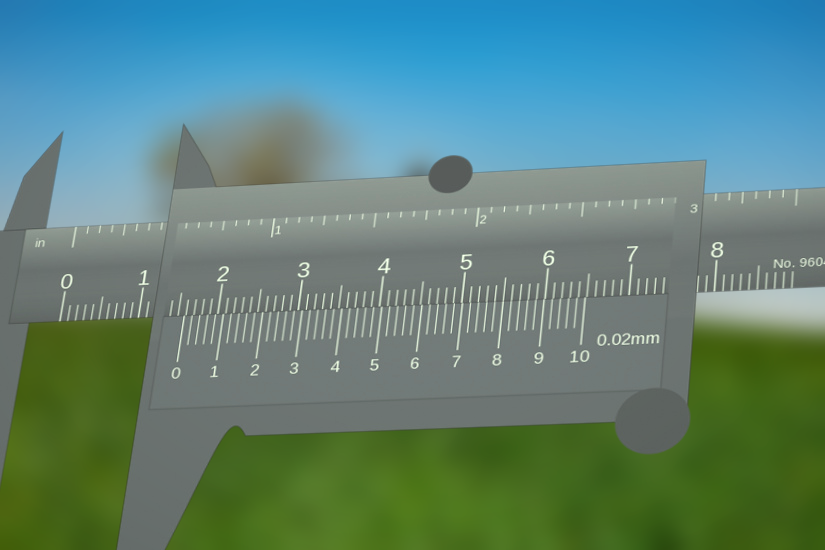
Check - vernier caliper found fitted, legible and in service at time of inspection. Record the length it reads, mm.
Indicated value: 15.8 mm
